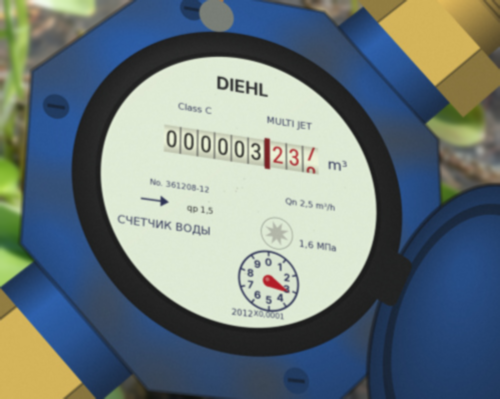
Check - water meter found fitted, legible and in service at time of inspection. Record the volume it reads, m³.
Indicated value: 3.2373 m³
